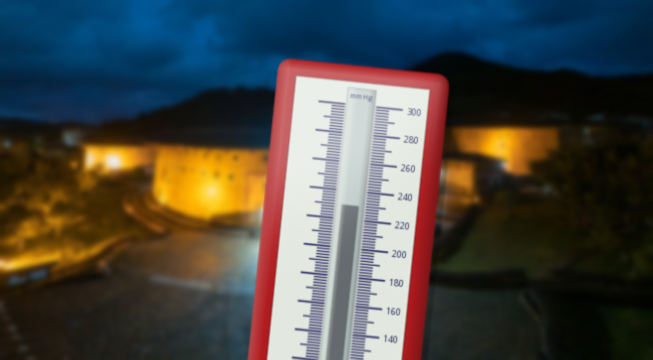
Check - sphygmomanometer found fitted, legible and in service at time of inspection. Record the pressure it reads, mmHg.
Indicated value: 230 mmHg
